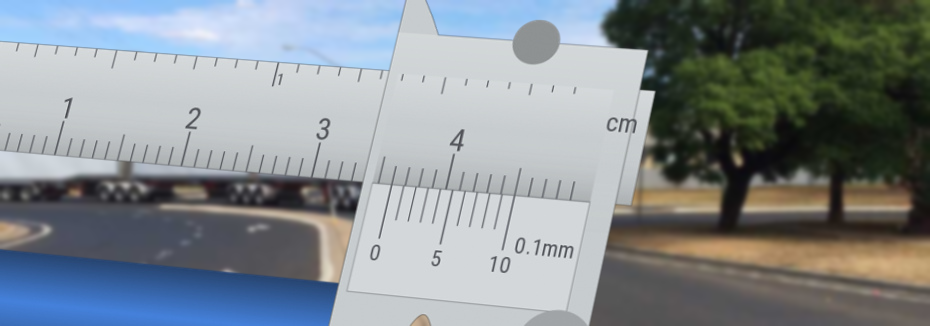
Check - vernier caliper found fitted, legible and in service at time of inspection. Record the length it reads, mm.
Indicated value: 36.0 mm
